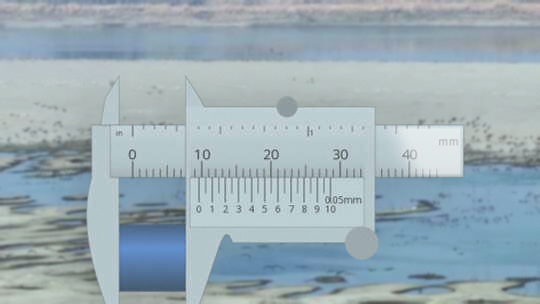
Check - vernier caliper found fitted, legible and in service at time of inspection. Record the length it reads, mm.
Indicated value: 9.6 mm
